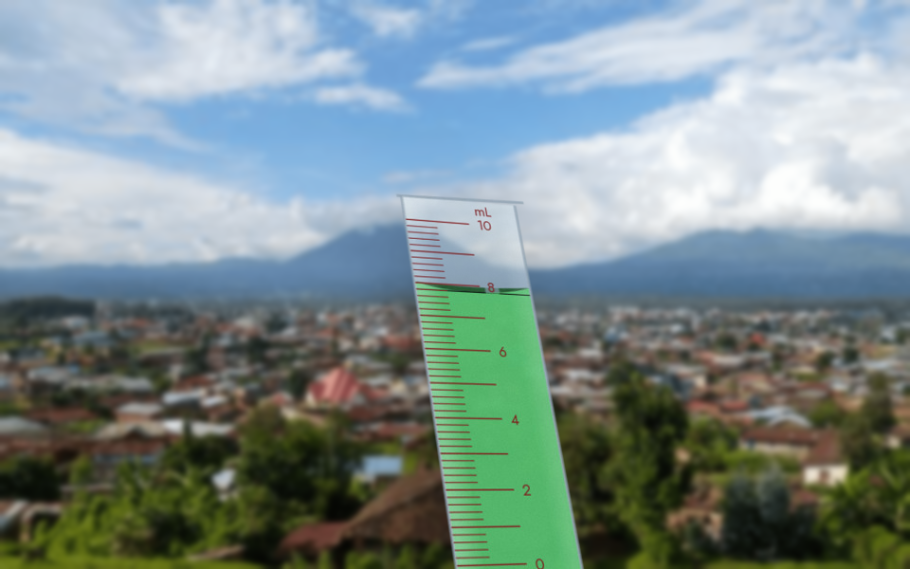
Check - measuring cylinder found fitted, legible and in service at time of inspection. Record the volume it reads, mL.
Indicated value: 7.8 mL
